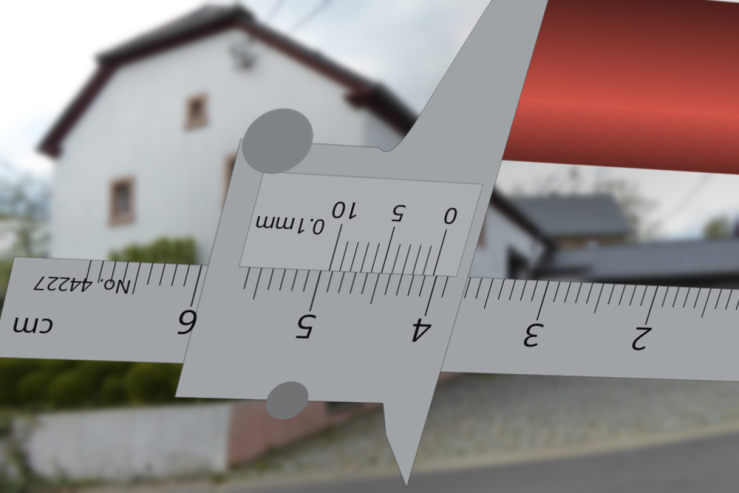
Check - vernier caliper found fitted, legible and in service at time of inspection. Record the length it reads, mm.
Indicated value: 40.3 mm
